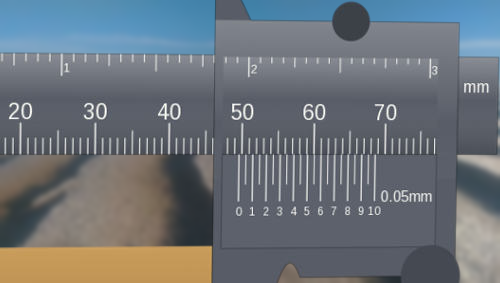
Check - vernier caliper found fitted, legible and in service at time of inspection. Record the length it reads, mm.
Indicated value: 49.6 mm
